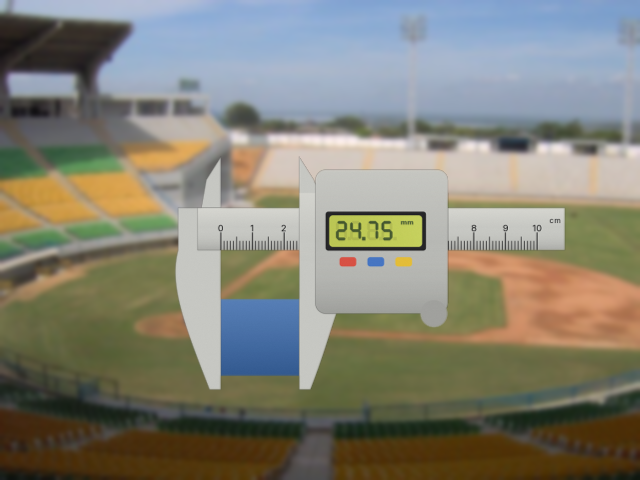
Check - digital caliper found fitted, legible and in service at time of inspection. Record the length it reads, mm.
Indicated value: 24.75 mm
